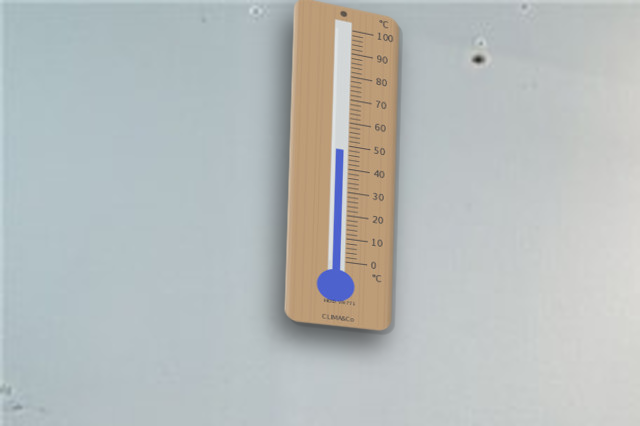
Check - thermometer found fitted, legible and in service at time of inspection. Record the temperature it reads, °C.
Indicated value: 48 °C
